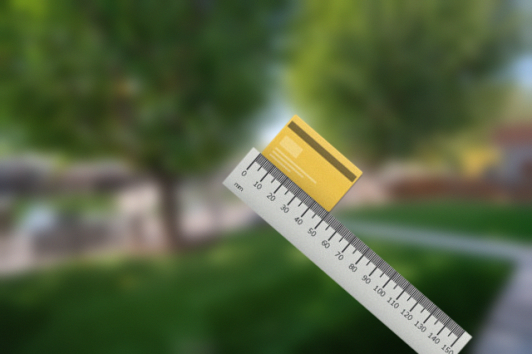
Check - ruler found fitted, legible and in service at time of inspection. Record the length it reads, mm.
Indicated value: 50 mm
